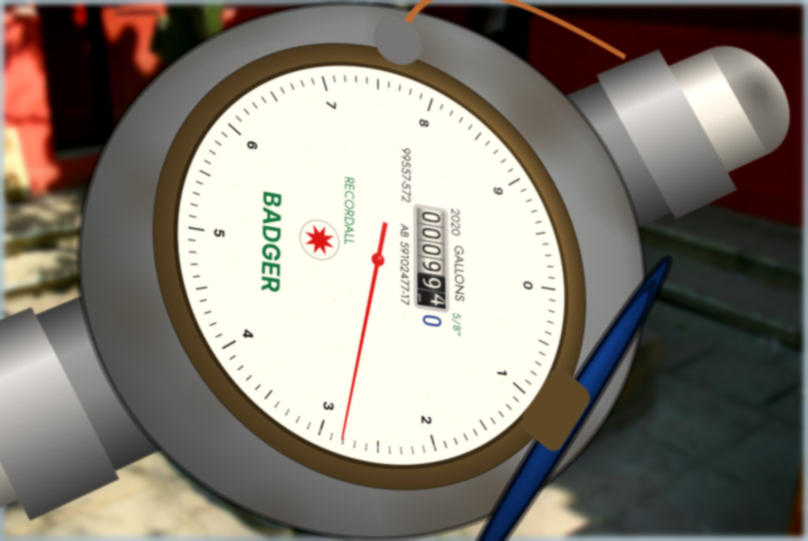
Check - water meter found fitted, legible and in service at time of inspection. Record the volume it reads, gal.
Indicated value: 9942.8 gal
